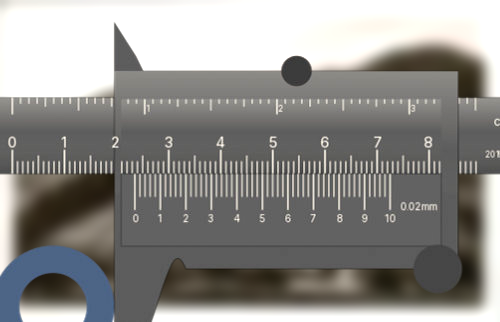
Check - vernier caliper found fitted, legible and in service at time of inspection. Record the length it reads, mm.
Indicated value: 23.5 mm
